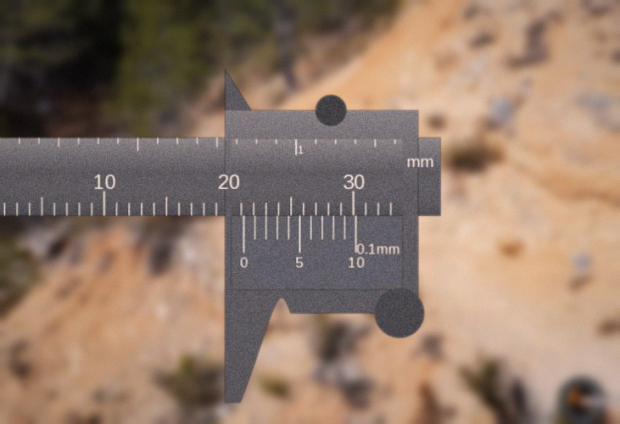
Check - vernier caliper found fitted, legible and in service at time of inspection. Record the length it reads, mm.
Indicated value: 21.2 mm
